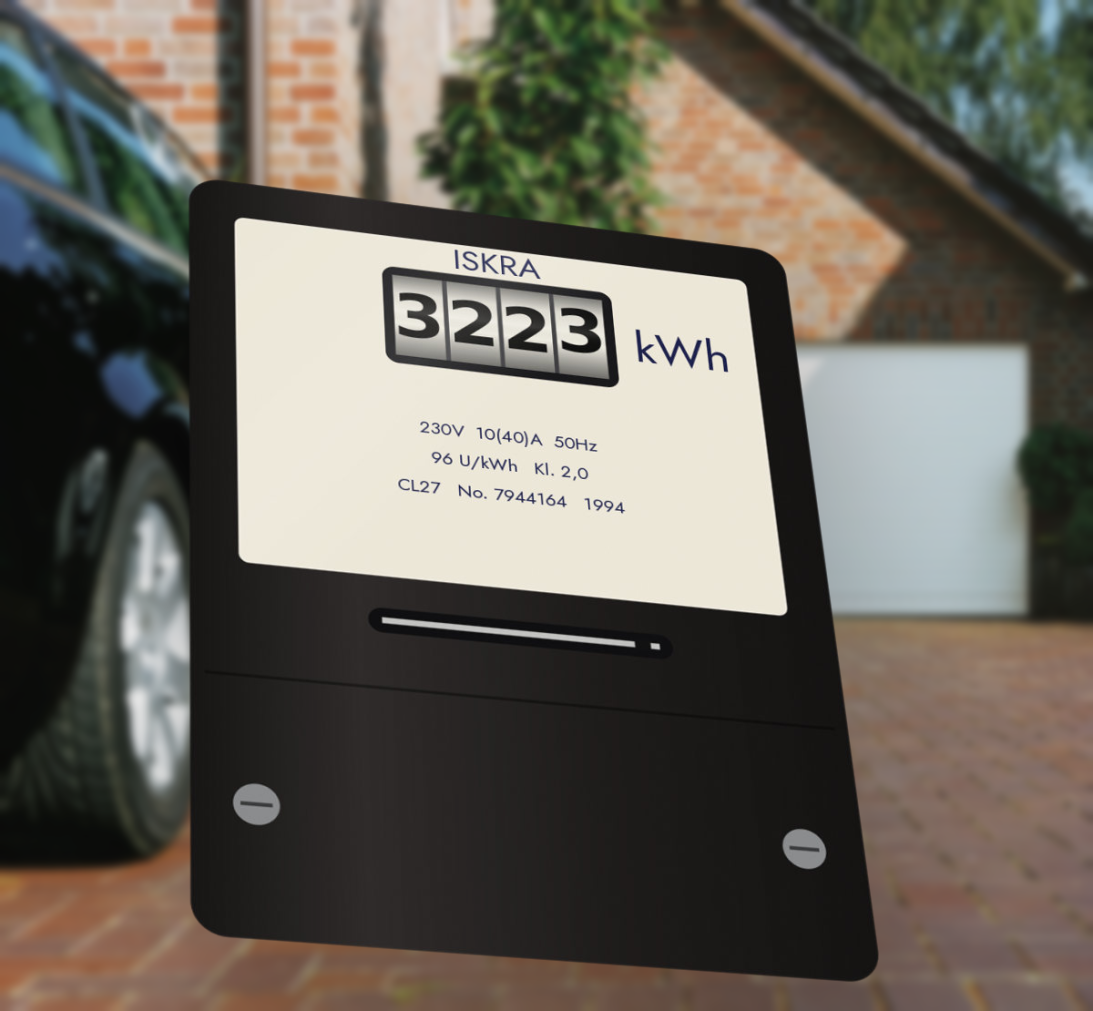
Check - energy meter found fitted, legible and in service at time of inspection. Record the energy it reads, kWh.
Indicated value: 3223 kWh
